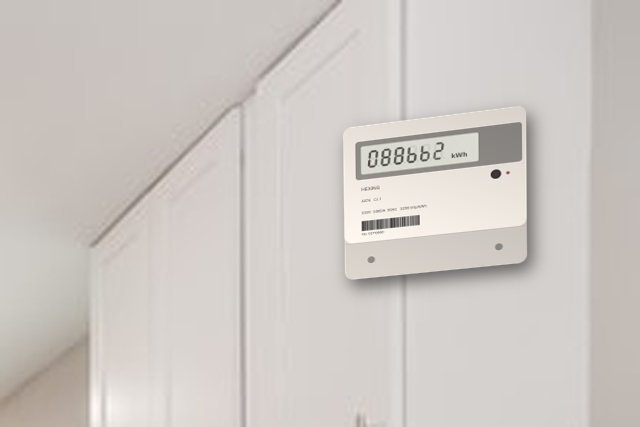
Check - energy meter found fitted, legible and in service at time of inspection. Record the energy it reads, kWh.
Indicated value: 88662 kWh
